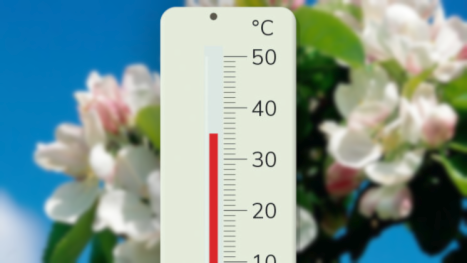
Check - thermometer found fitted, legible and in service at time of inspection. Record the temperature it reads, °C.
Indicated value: 35 °C
